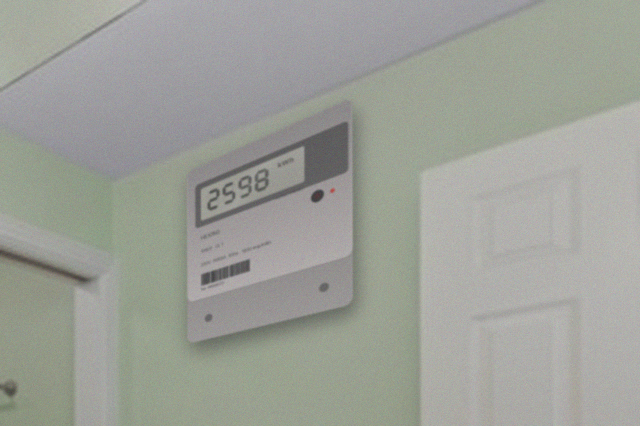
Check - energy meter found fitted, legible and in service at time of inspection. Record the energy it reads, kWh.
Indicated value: 2598 kWh
